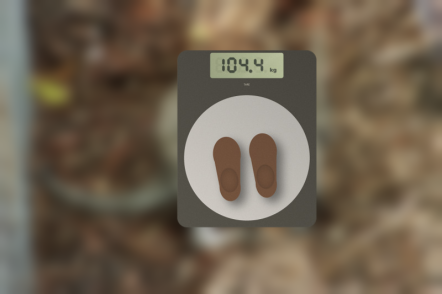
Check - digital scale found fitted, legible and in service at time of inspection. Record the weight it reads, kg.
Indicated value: 104.4 kg
